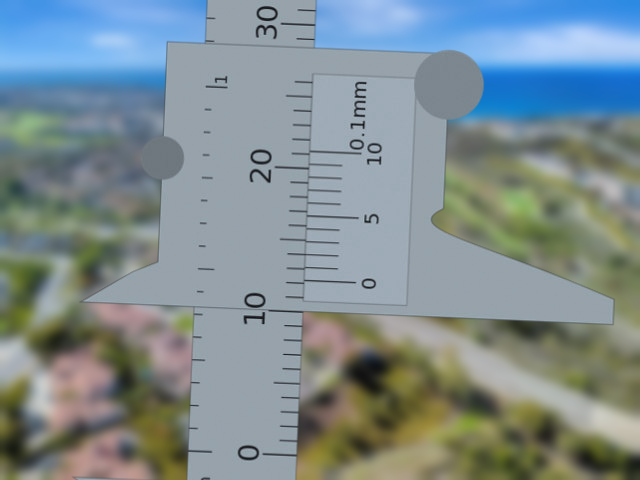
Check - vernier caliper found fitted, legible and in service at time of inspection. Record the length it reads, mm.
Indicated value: 12.2 mm
